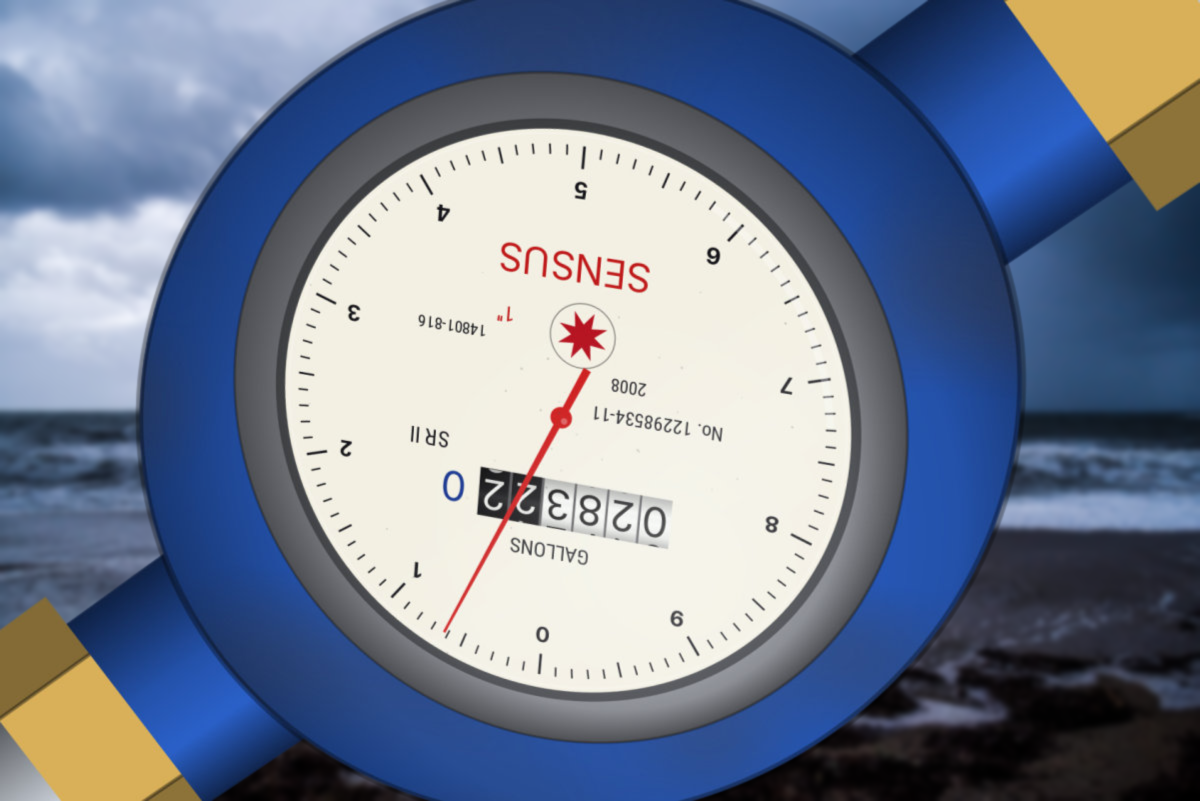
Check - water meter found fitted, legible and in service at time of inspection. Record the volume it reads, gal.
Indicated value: 283220.6 gal
